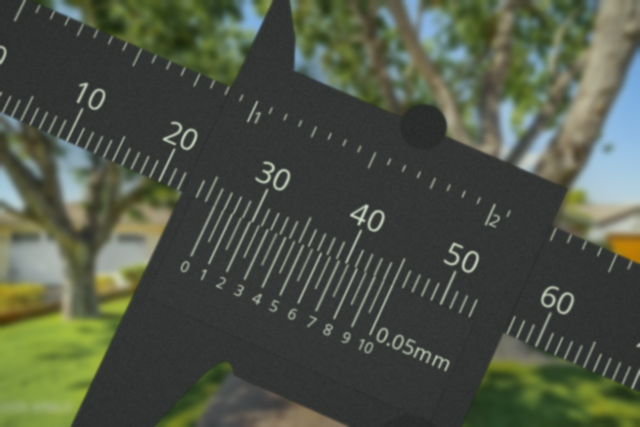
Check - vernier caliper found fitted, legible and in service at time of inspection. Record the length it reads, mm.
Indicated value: 26.0 mm
